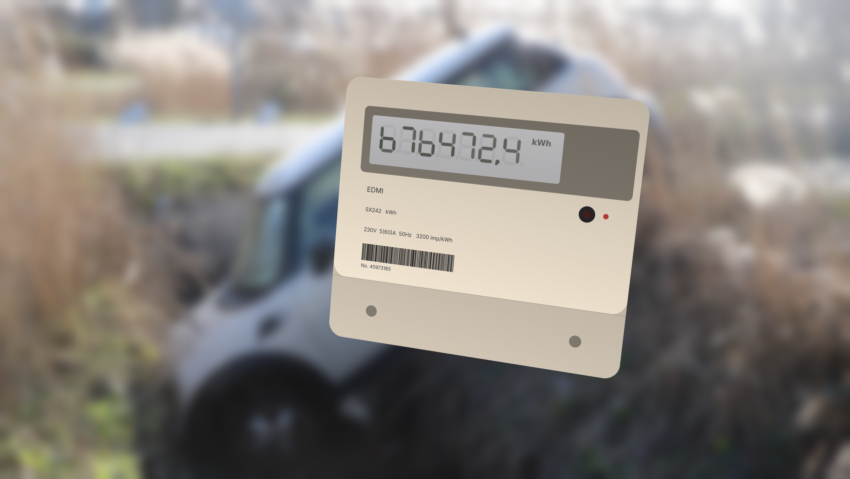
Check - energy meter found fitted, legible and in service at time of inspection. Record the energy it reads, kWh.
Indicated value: 676472.4 kWh
